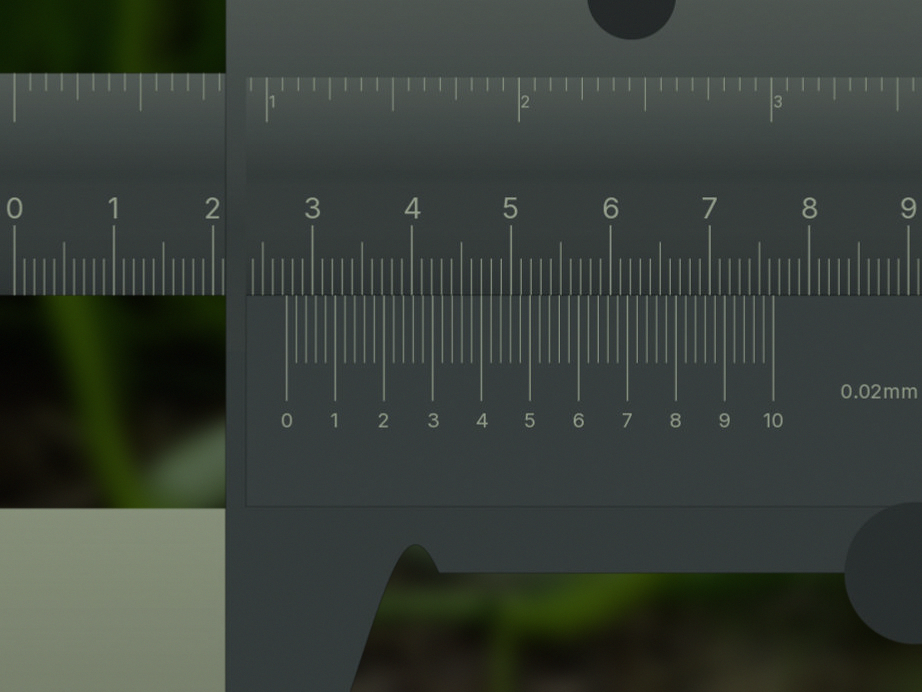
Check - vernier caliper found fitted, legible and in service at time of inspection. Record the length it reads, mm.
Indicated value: 27.4 mm
